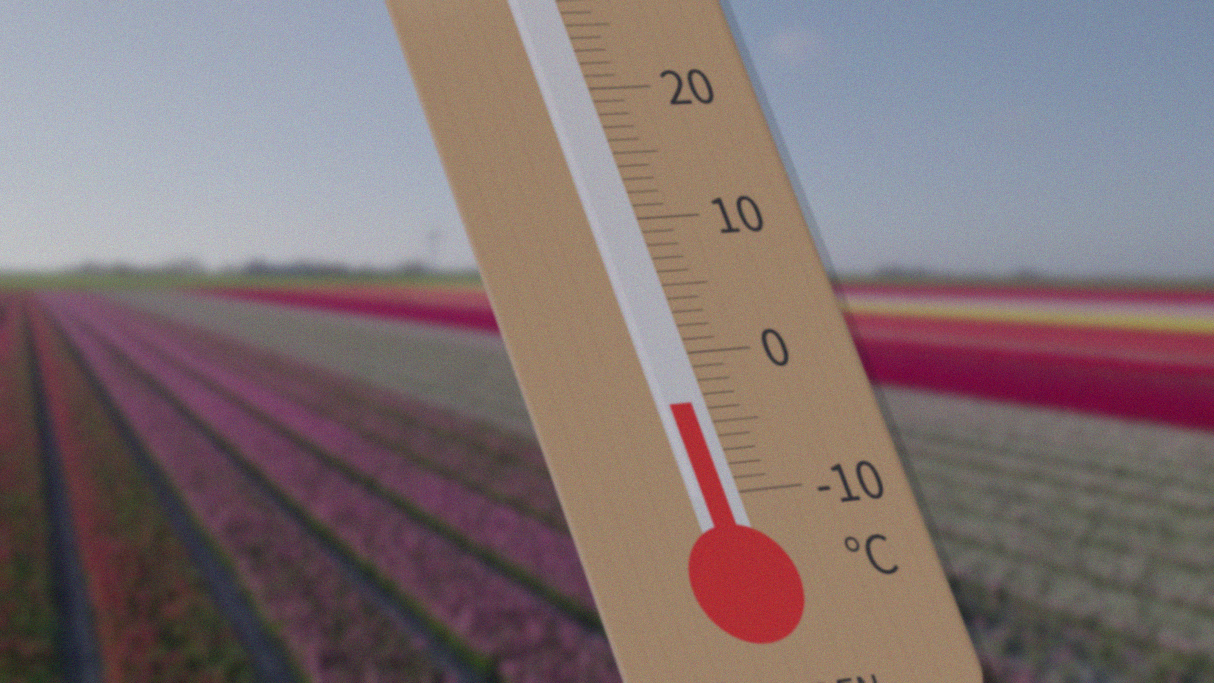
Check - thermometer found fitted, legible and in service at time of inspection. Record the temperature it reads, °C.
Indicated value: -3.5 °C
